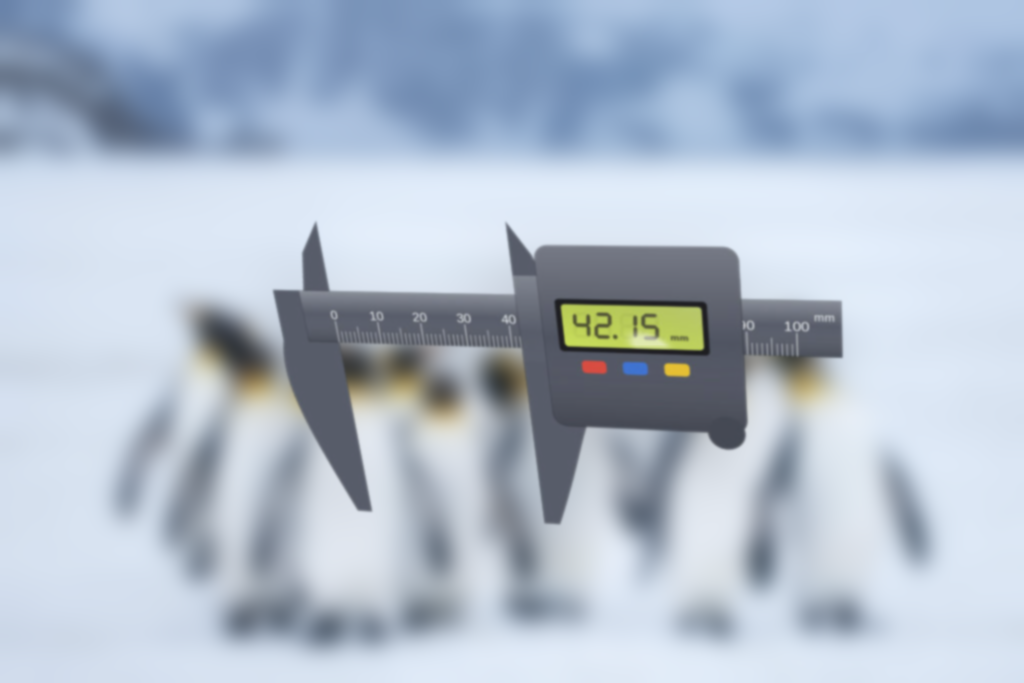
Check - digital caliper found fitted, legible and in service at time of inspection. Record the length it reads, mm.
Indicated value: 42.15 mm
